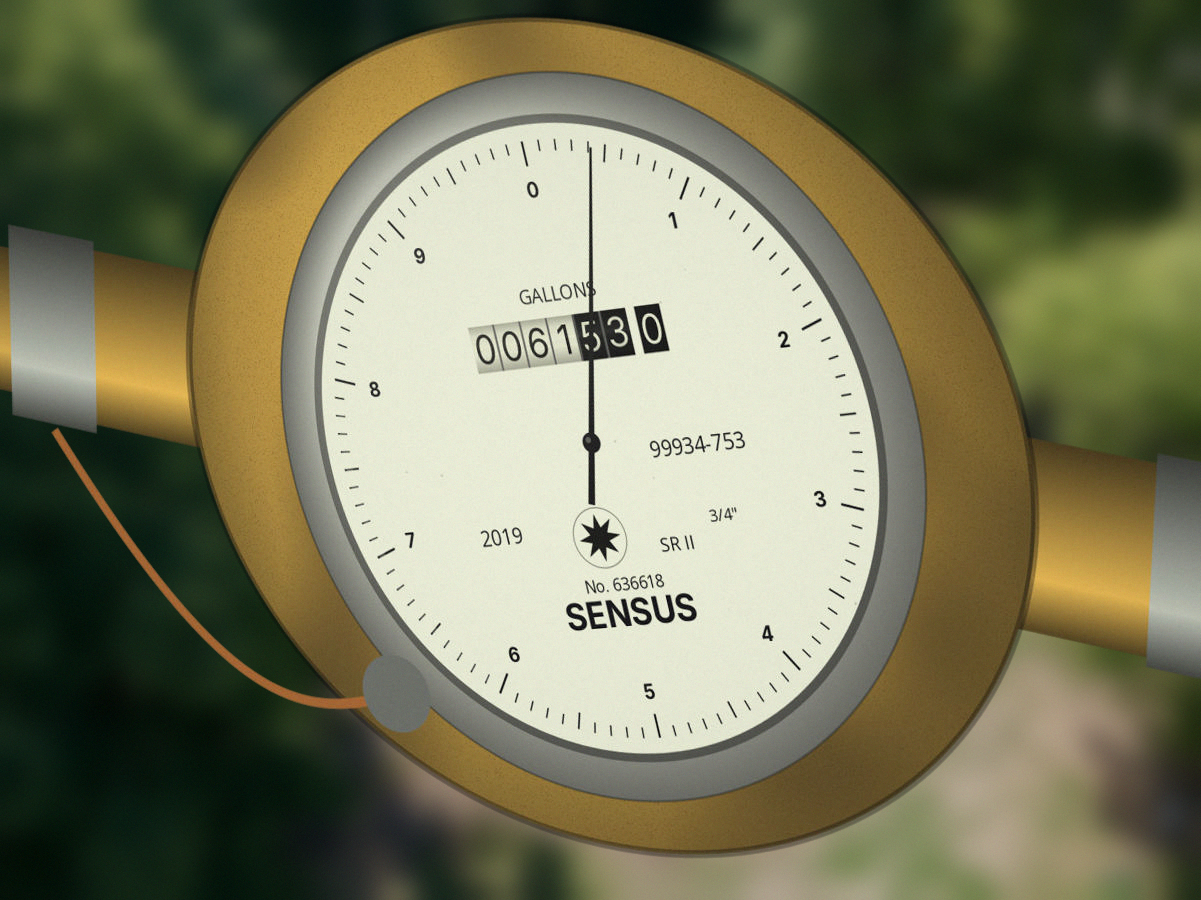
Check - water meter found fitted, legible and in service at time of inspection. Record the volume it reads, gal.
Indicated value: 61530.4 gal
